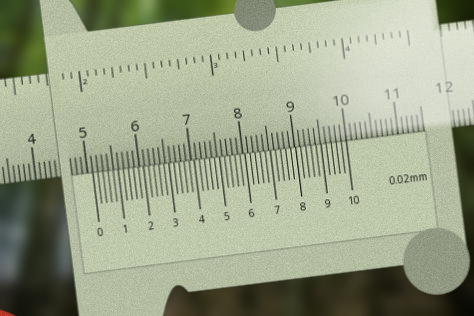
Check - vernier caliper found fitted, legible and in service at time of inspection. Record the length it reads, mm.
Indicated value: 51.0 mm
